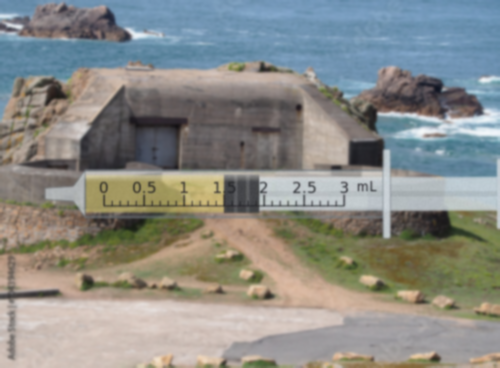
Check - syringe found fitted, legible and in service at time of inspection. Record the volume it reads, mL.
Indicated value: 1.5 mL
